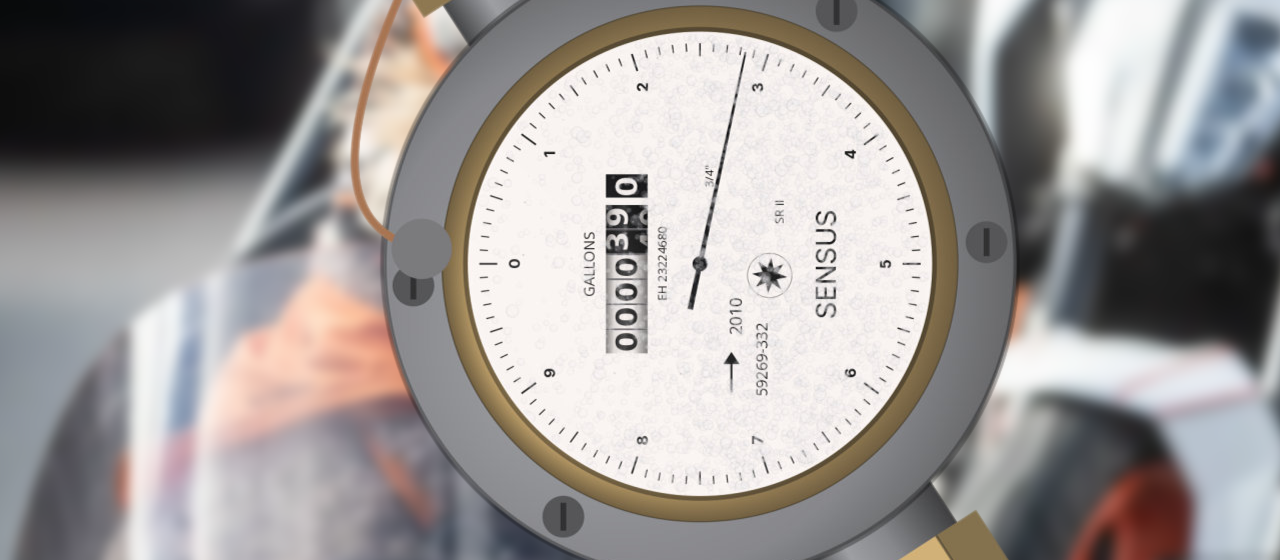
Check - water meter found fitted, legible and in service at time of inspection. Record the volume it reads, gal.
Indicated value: 392.8 gal
